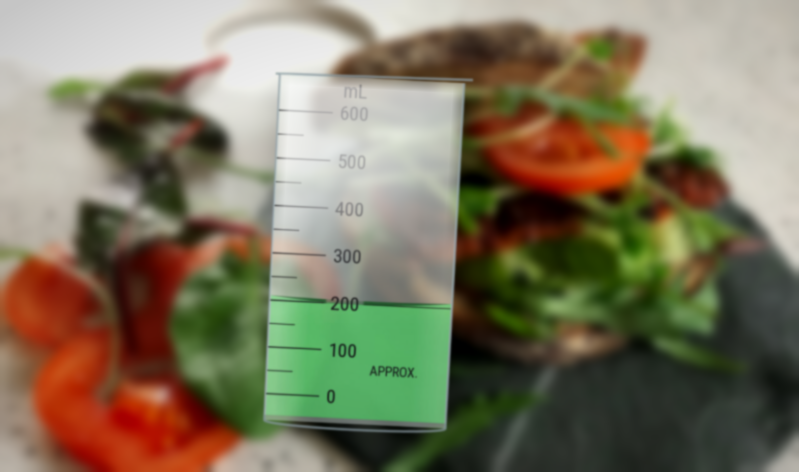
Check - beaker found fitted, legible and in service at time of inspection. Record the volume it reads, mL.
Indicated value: 200 mL
